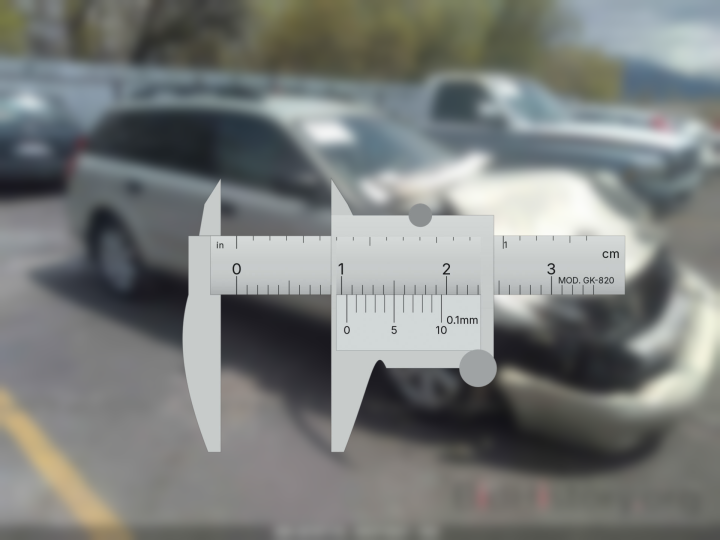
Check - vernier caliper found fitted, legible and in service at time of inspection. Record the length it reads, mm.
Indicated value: 10.5 mm
